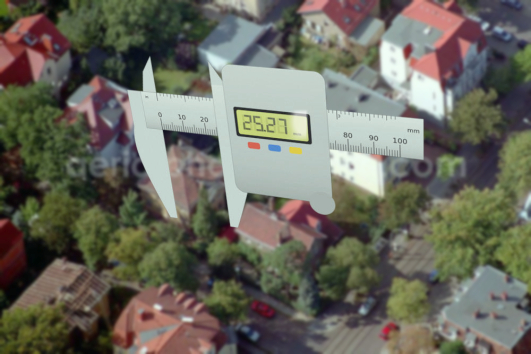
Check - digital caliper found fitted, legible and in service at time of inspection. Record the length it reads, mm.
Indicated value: 25.27 mm
